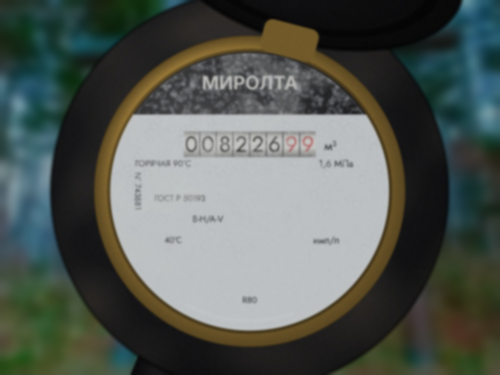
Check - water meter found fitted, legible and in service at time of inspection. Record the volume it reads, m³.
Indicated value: 8226.99 m³
